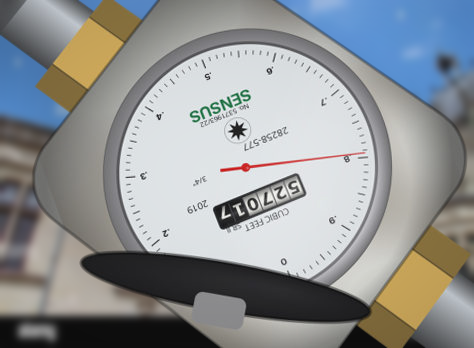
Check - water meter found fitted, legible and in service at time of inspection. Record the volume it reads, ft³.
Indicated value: 527016.79 ft³
